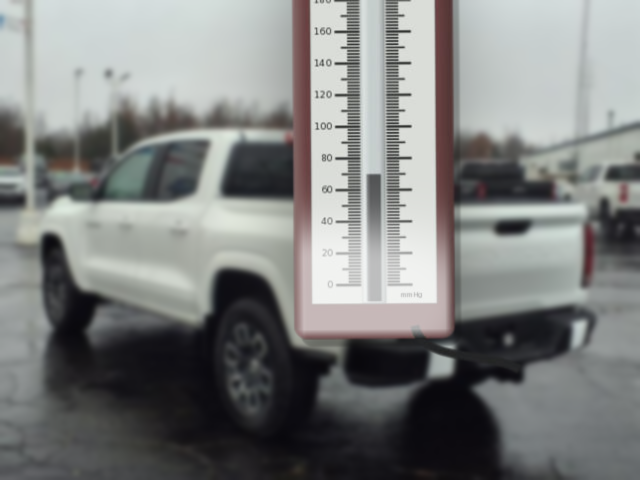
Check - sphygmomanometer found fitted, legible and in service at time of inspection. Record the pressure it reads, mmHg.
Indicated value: 70 mmHg
